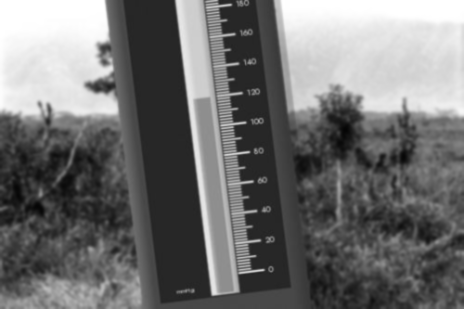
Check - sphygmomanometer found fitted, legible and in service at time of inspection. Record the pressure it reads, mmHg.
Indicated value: 120 mmHg
